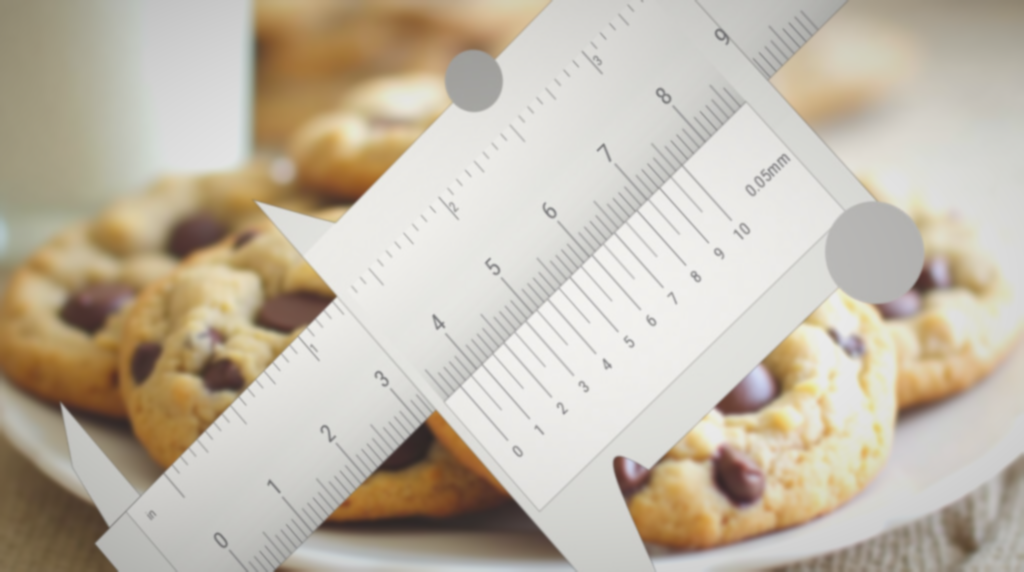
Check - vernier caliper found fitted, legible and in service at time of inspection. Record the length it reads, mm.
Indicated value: 37.0 mm
